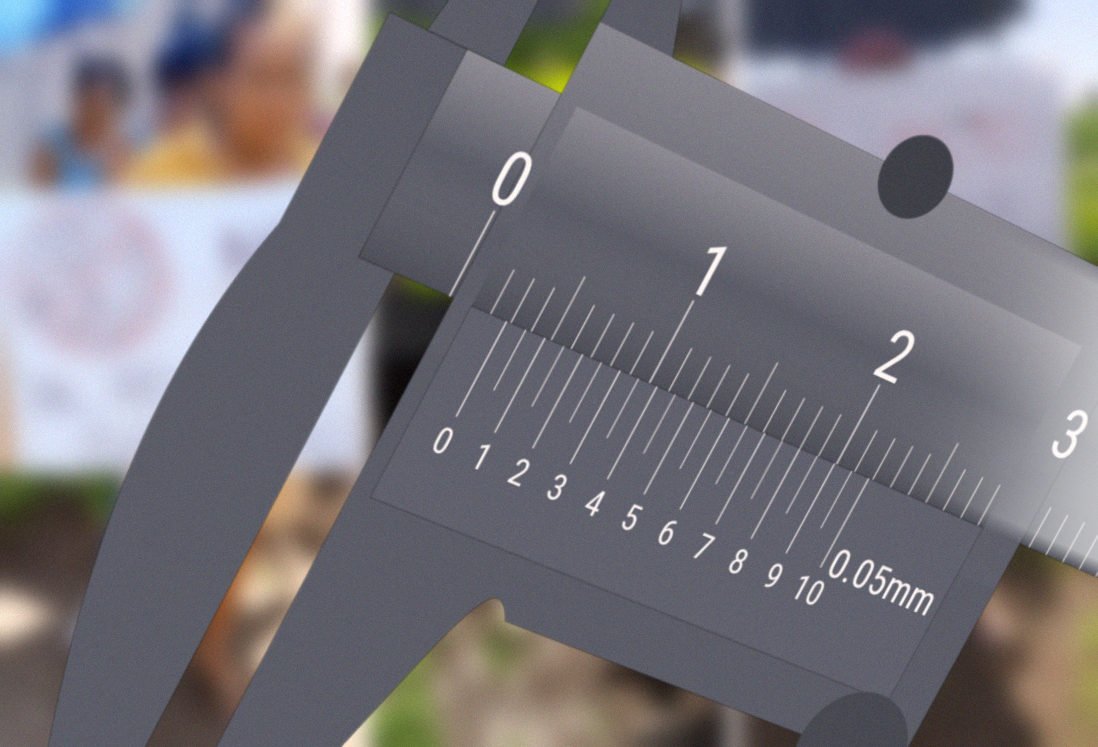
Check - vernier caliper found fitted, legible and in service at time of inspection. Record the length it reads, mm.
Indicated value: 2.8 mm
